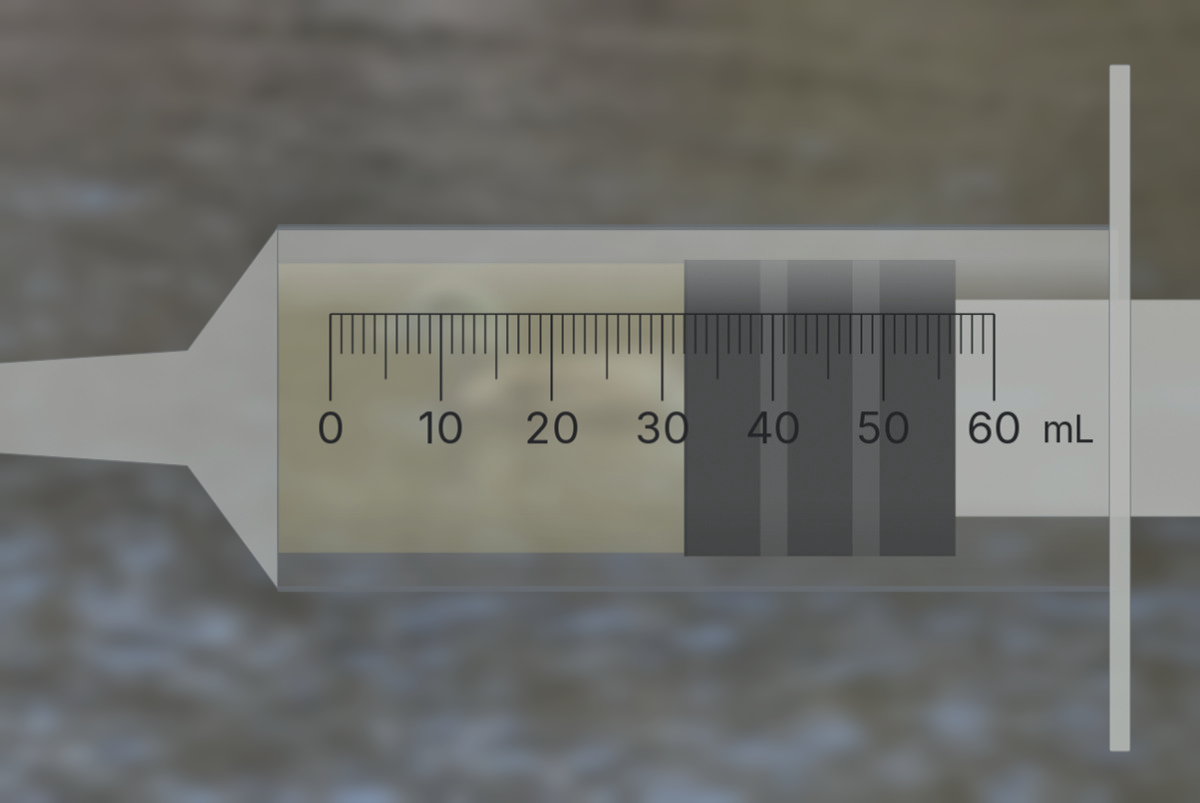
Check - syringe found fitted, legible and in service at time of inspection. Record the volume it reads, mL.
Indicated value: 32 mL
